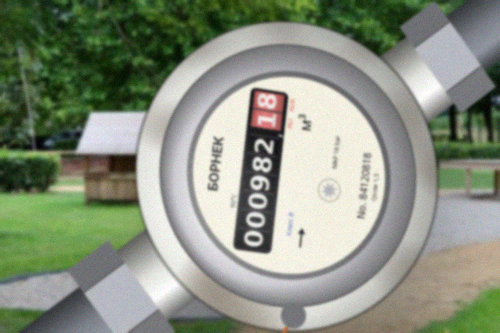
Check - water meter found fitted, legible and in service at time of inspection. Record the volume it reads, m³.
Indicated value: 982.18 m³
